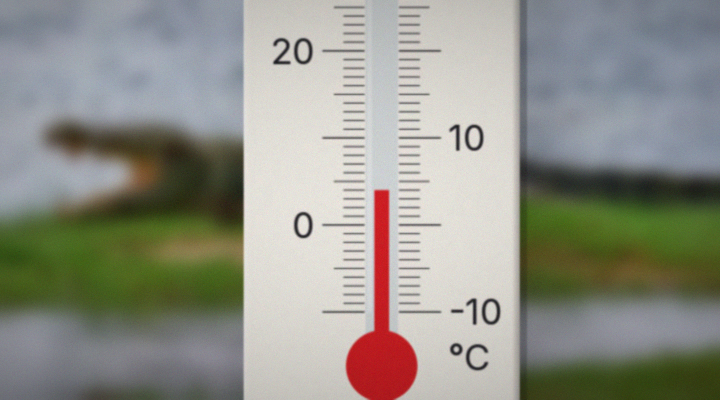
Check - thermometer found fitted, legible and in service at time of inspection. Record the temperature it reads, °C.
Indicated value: 4 °C
